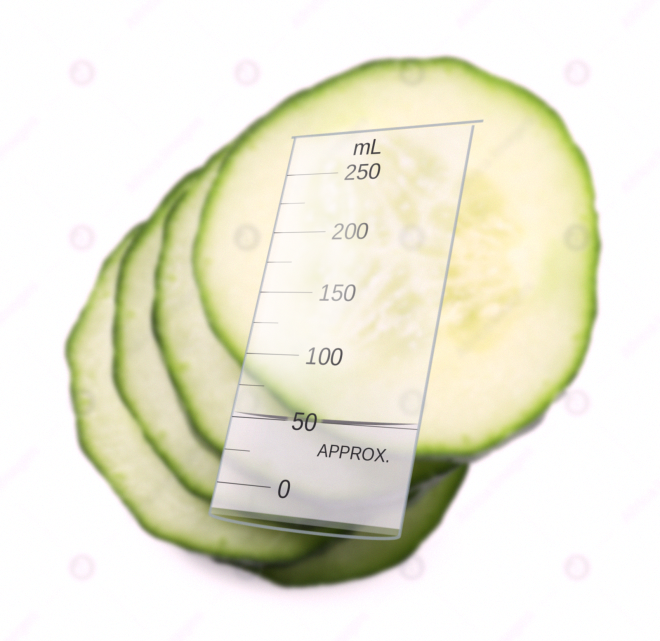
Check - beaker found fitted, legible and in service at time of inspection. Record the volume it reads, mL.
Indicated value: 50 mL
